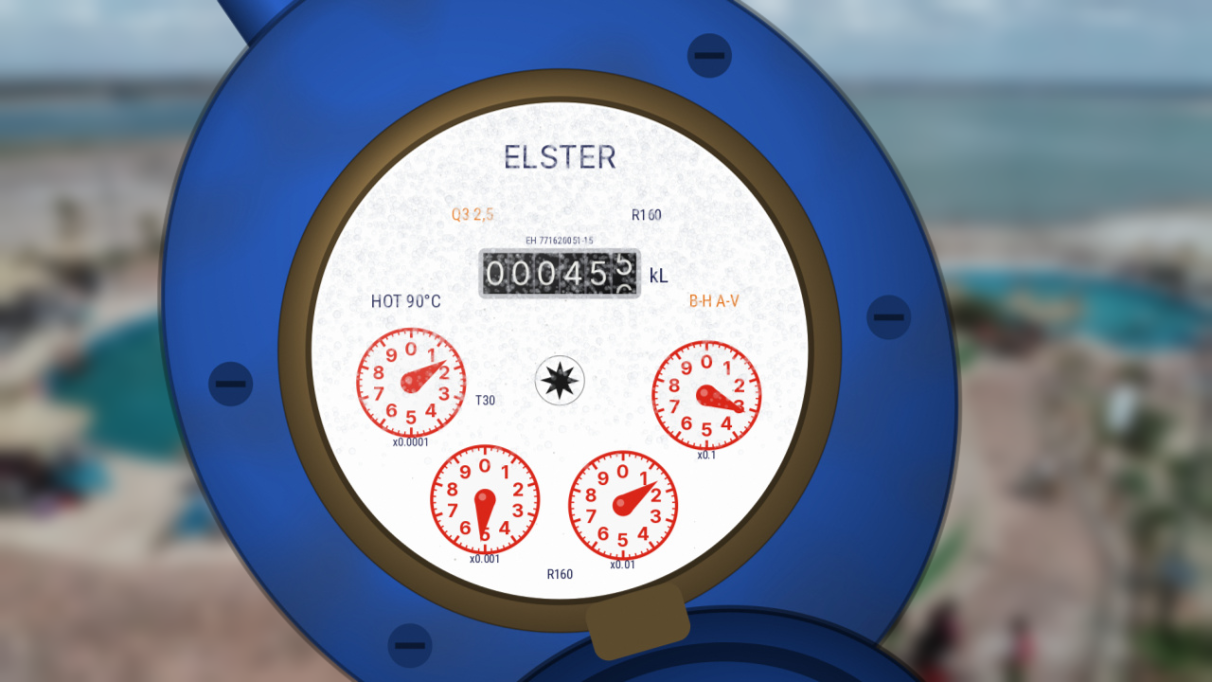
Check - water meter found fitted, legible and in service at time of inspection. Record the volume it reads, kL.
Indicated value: 455.3151 kL
